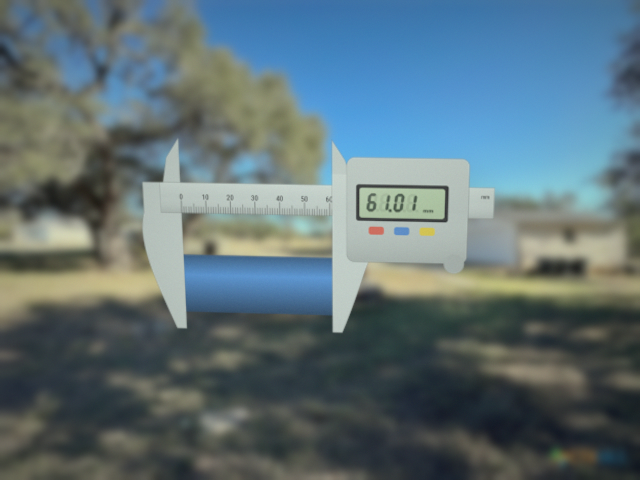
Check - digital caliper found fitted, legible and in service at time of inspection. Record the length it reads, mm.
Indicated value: 61.01 mm
